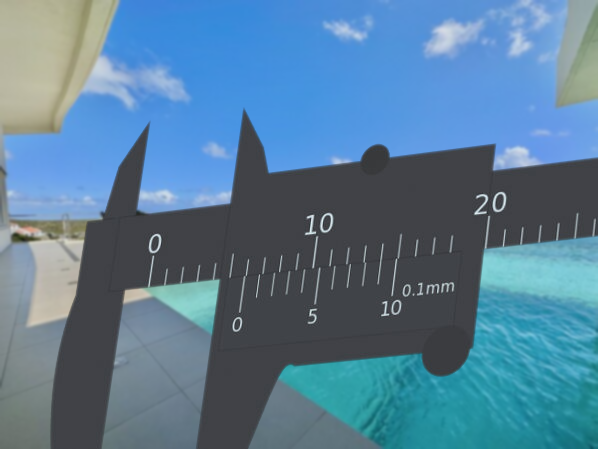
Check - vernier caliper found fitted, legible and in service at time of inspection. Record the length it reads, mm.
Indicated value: 5.9 mm
